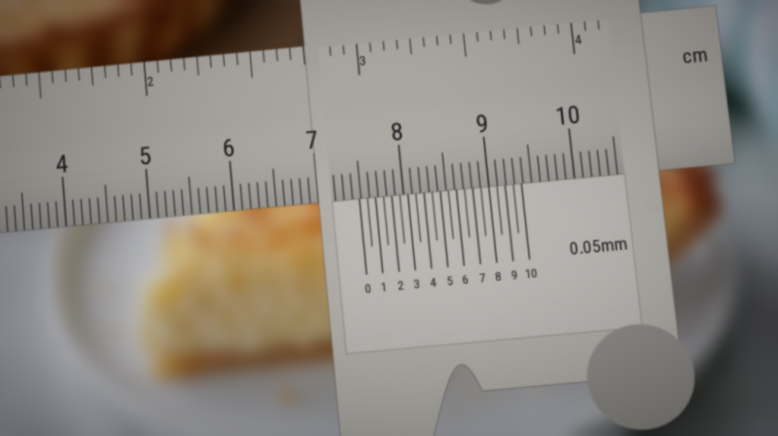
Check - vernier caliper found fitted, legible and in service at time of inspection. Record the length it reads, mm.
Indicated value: 74.8 mm
